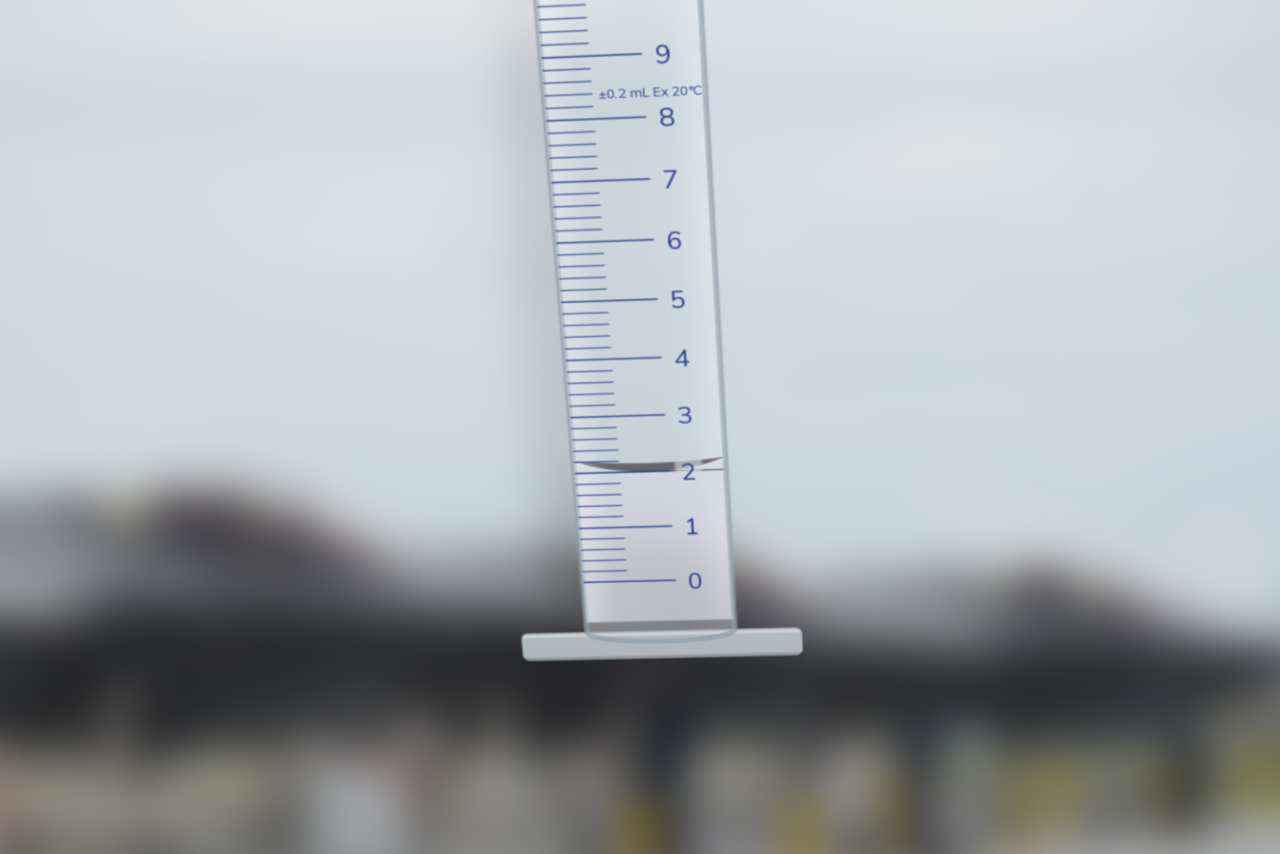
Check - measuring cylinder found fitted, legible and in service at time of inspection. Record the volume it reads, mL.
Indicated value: 2 mL
